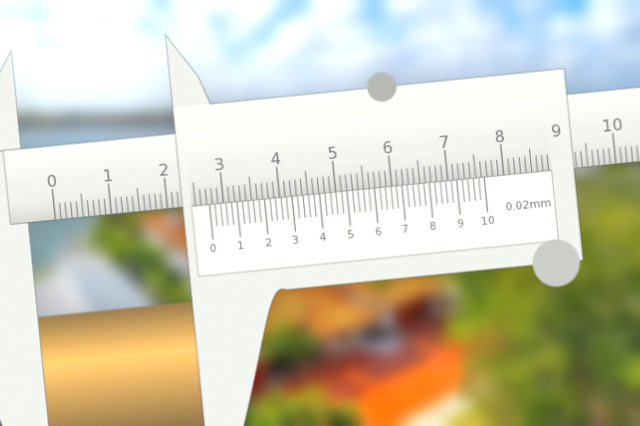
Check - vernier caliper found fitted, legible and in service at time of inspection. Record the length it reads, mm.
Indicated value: 27.5 mm
